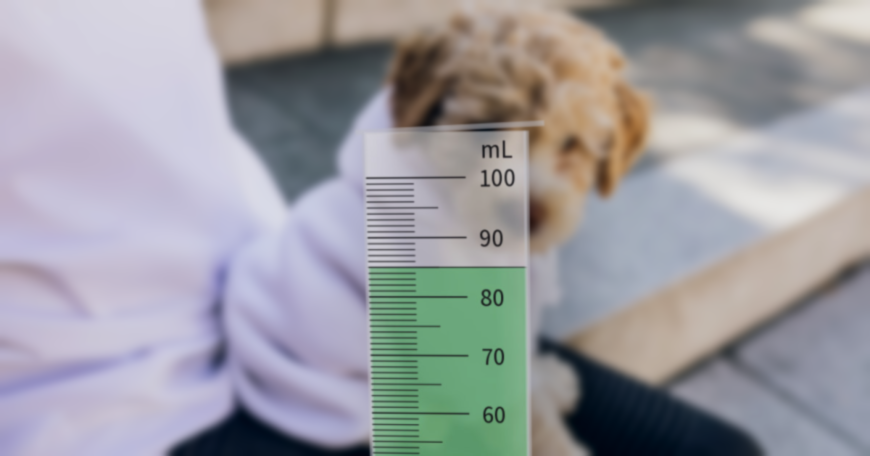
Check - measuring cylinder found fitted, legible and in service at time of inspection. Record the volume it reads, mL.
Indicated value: 85 mL
